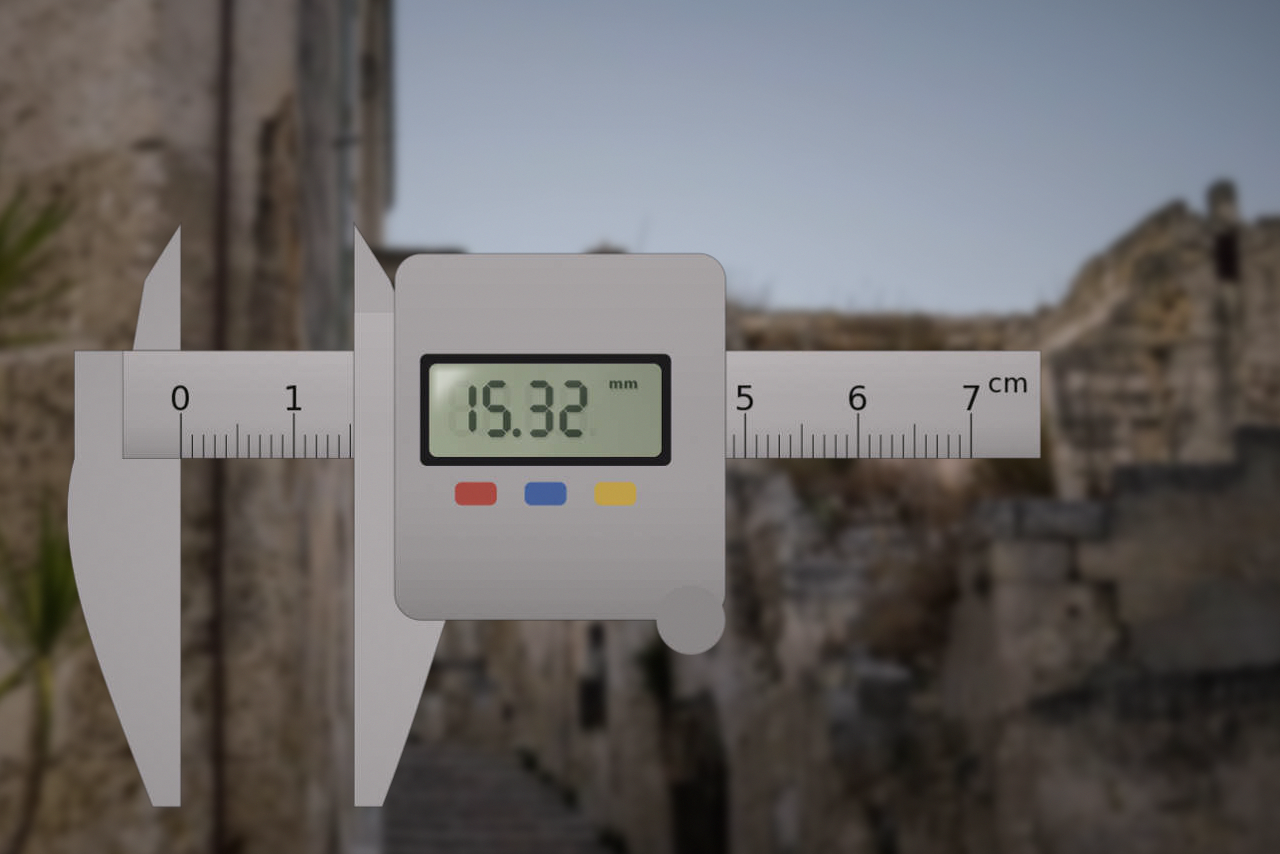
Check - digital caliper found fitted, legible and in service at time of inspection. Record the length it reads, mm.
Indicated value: 15.32 mm
